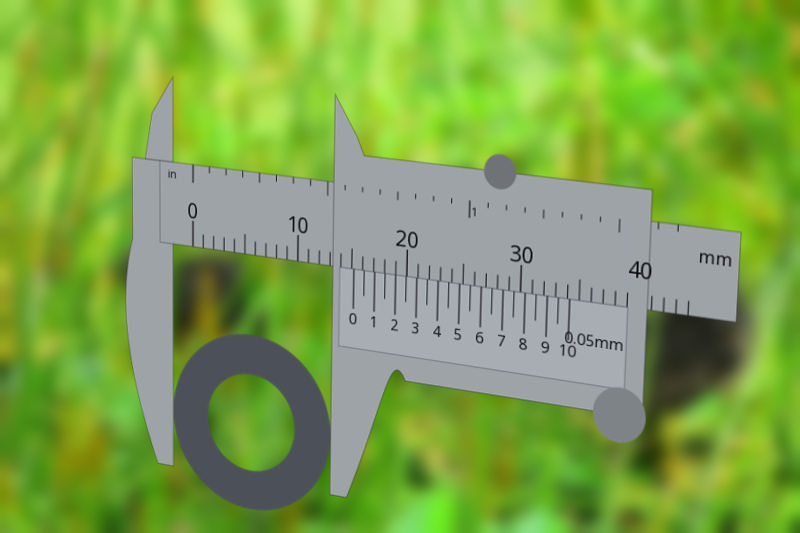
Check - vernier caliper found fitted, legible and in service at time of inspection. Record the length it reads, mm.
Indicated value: 15.2 mm
